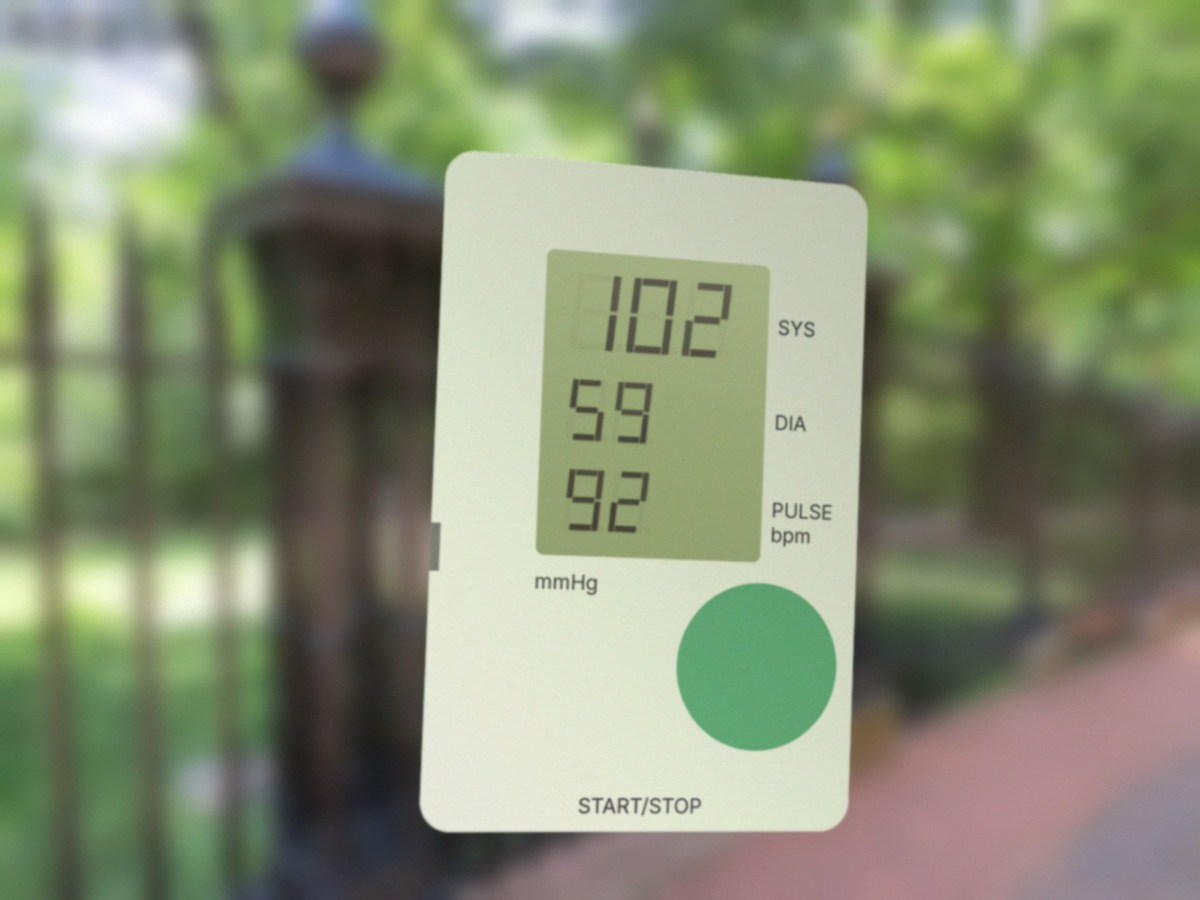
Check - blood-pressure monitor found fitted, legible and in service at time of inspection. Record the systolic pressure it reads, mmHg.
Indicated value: 102 mmHg
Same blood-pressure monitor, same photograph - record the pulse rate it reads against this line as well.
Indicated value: 92 bpm
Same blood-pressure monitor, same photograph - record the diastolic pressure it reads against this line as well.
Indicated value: 59 mmHg
